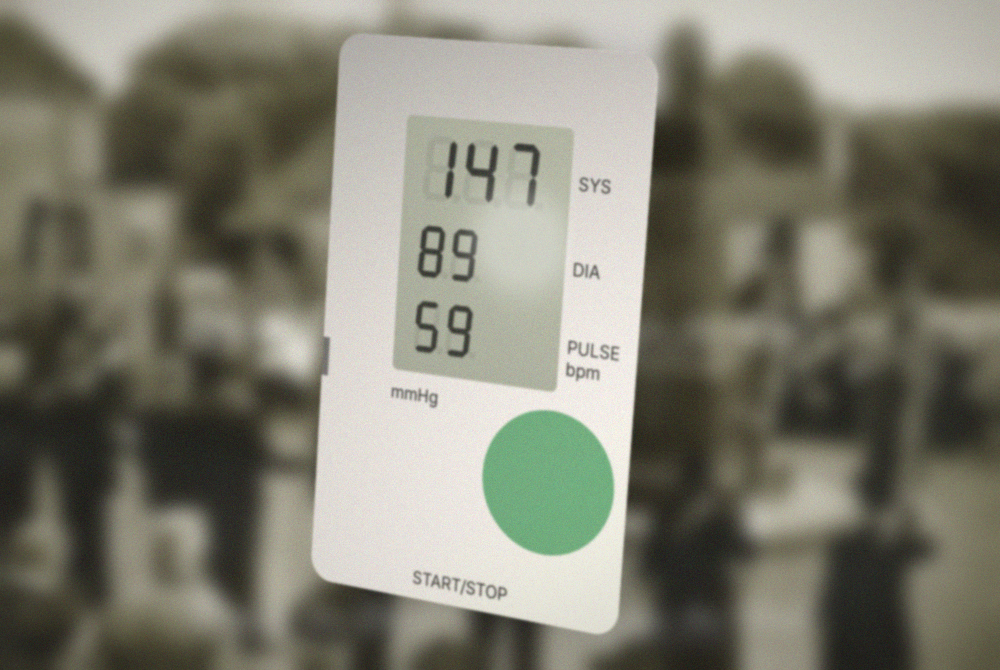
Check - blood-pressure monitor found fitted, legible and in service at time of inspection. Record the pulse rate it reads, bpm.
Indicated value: 59 bpm
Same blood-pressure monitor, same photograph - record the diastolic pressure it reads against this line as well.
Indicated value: 89 mmHg
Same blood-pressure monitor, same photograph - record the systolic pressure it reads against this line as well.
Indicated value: 147 mmHg
